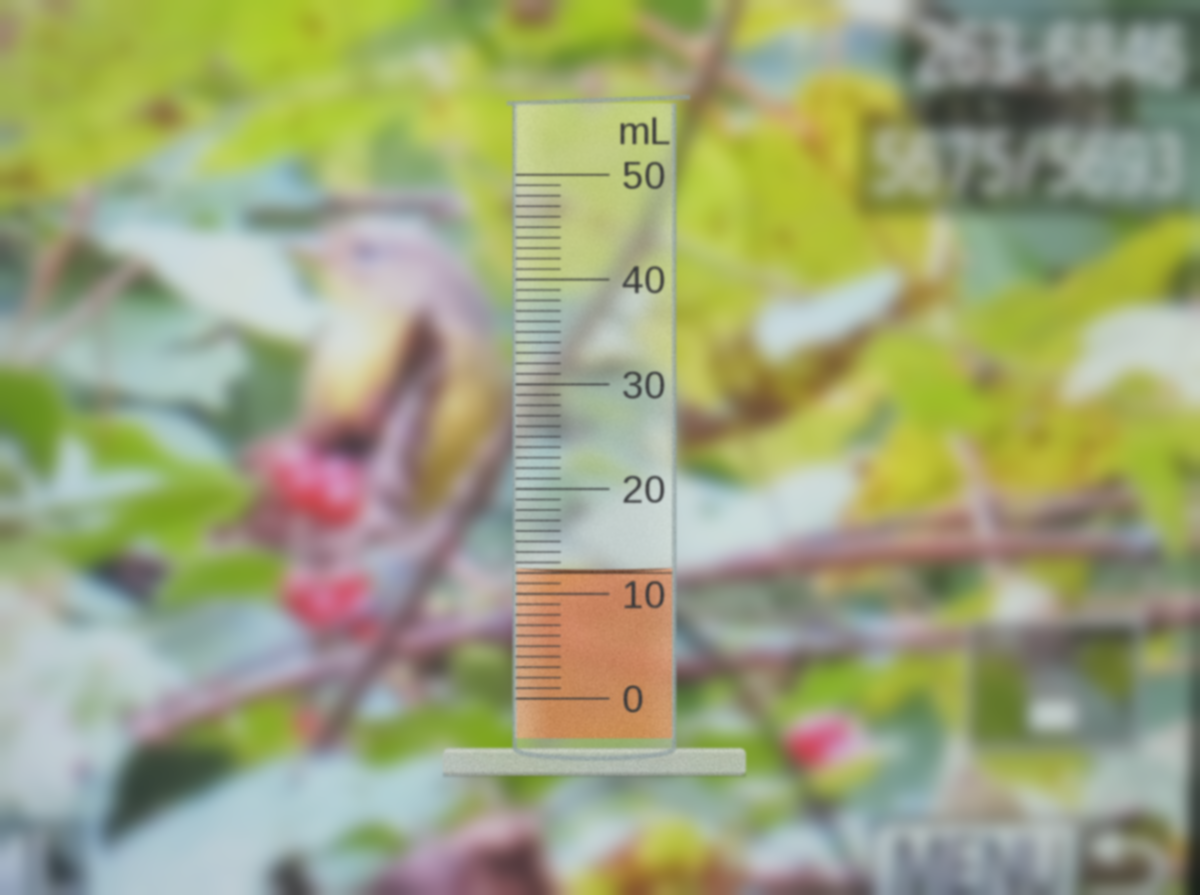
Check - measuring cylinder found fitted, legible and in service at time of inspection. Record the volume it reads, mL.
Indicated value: 12 mL
